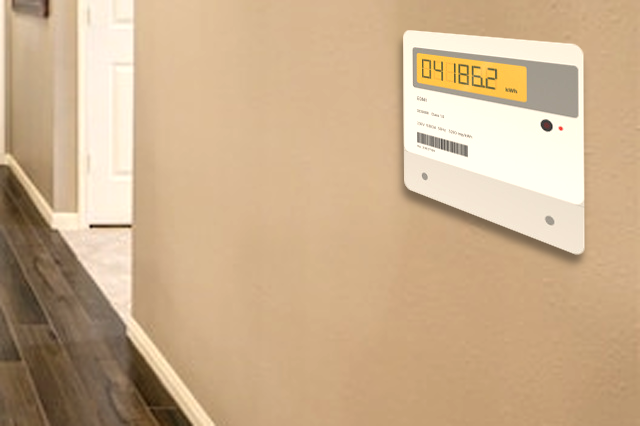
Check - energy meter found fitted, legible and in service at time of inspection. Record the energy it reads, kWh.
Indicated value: 4186.2 kWh
